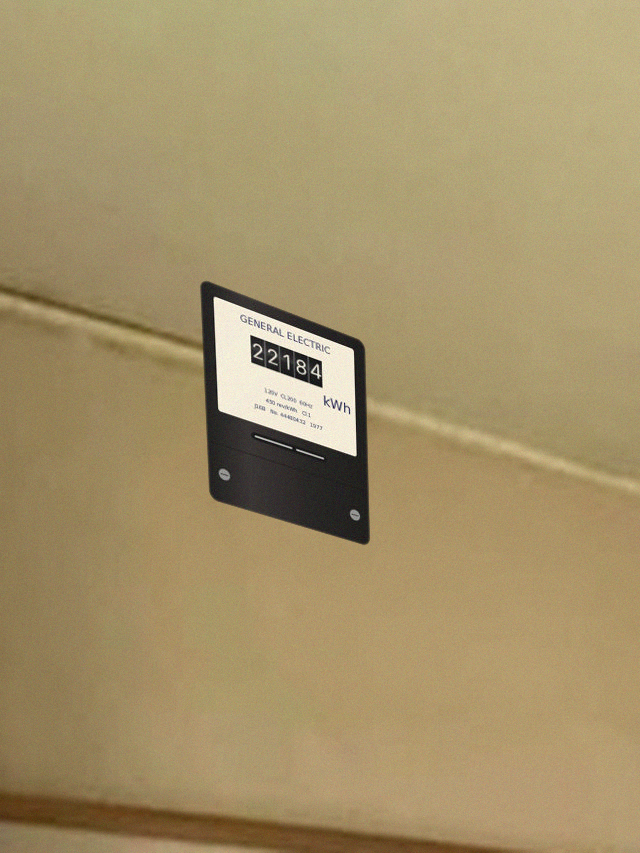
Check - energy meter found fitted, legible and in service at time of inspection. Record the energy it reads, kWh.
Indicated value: 22184 kWh
